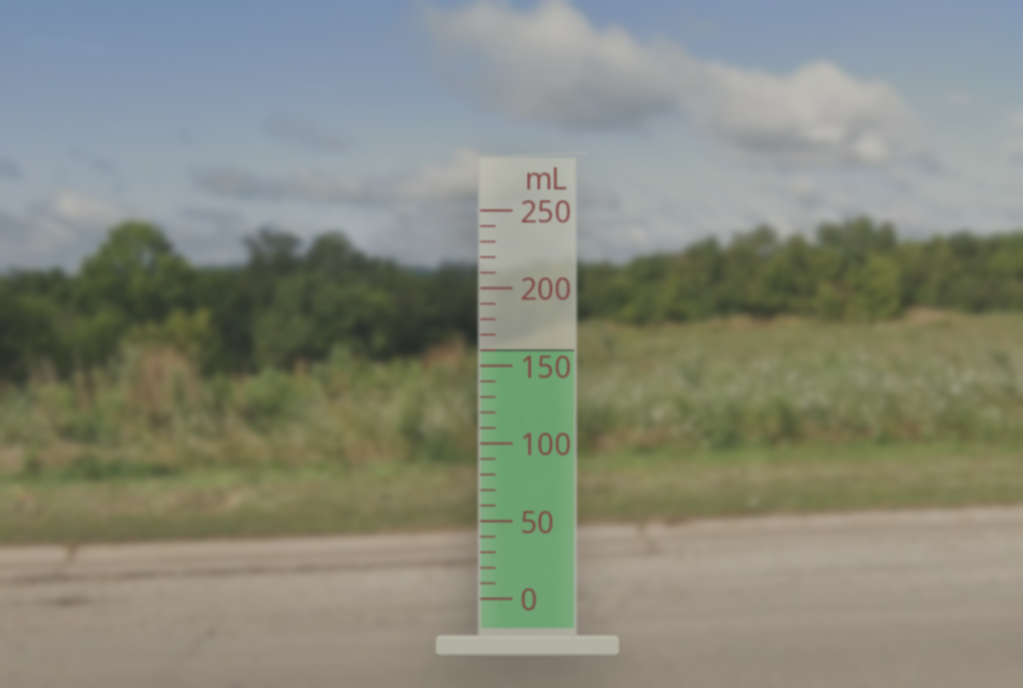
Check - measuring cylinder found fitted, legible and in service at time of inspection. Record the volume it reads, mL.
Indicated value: 160 mL
